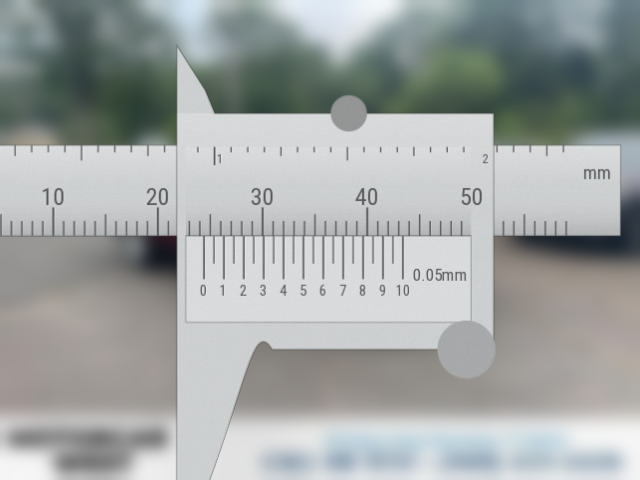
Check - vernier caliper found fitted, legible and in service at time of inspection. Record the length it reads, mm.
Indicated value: 24.4 mm
